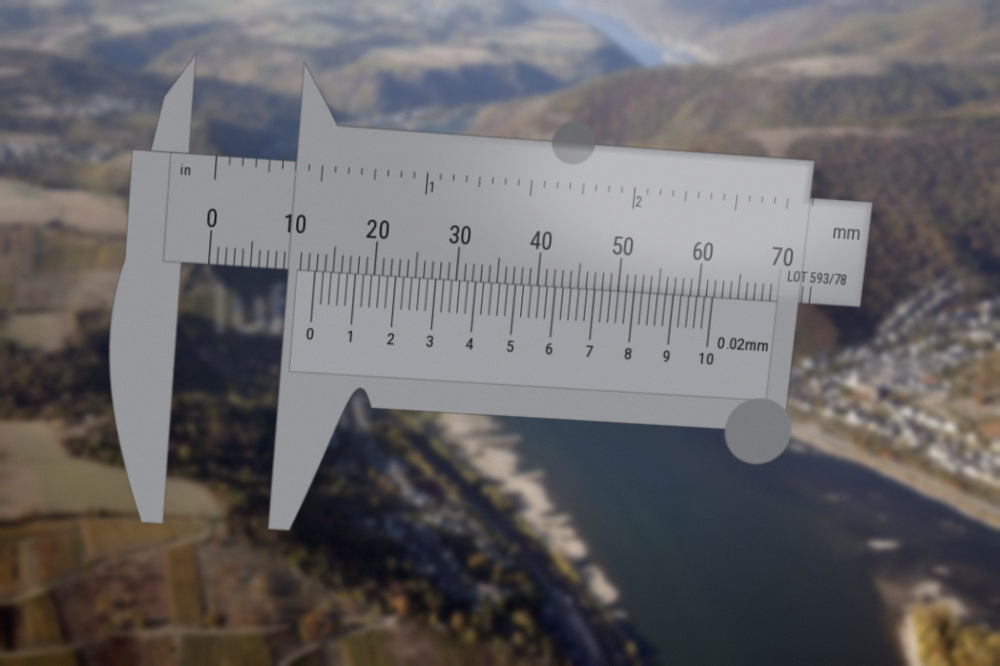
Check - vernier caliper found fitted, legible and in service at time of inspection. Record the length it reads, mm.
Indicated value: 12.8 mm
